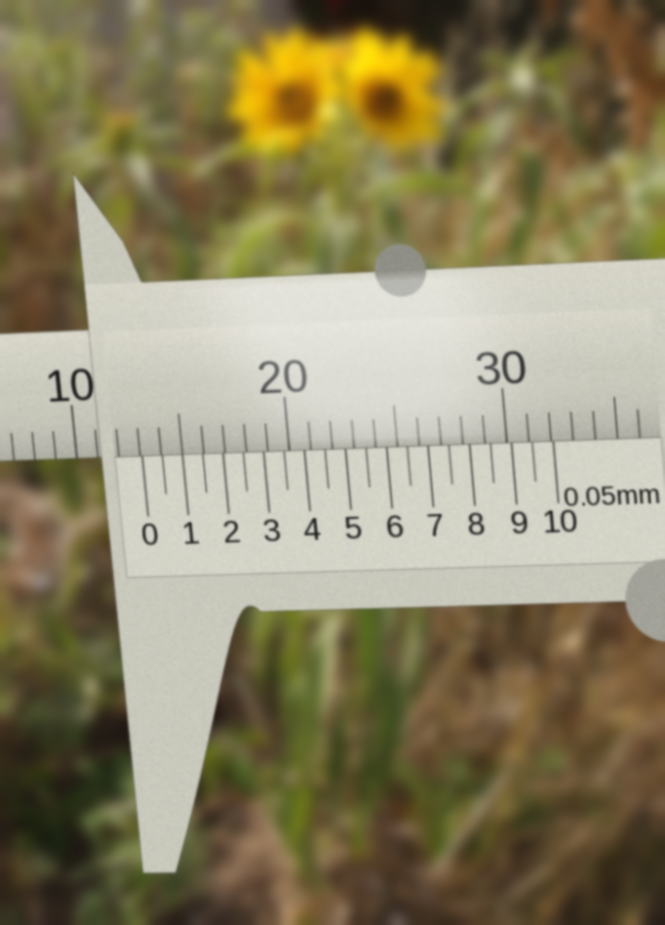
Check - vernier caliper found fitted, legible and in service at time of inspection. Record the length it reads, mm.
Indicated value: 13.1 mm
